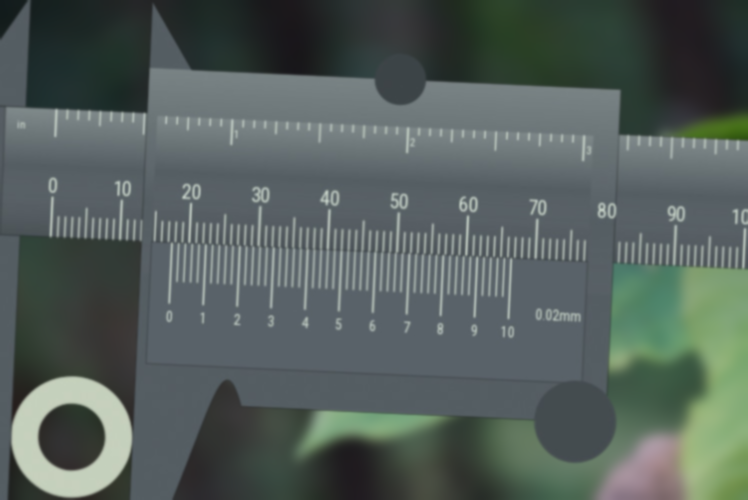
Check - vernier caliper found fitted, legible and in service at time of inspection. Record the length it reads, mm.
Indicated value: 17.5 mm
